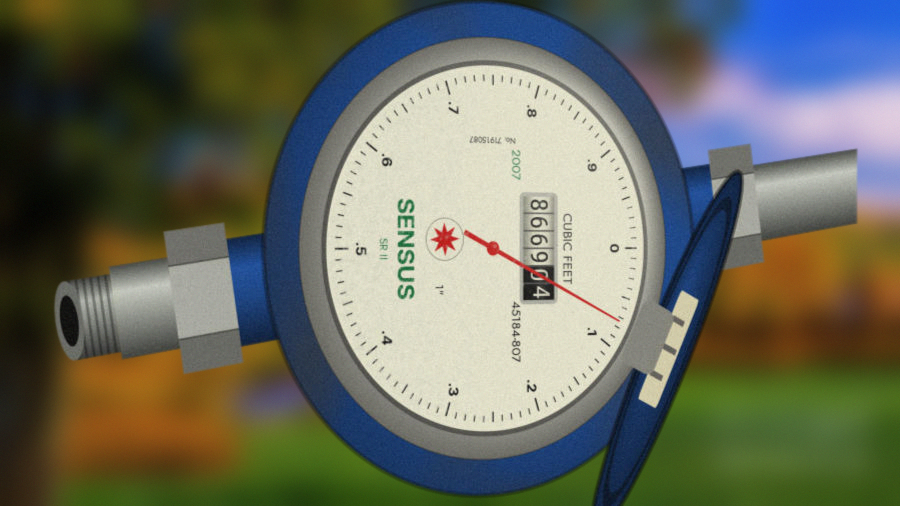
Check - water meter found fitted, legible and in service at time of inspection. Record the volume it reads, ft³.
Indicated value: 866904.07 ft³
